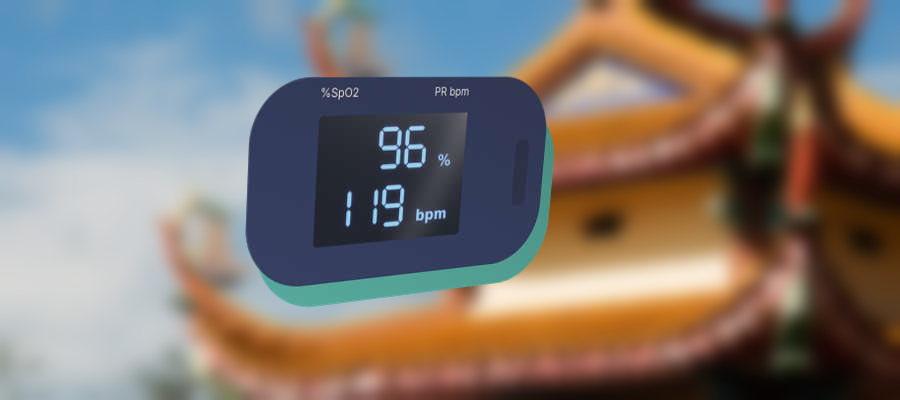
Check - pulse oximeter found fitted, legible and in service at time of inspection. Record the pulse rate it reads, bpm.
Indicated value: 119 bpm
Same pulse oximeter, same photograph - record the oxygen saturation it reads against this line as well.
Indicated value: 96 %
